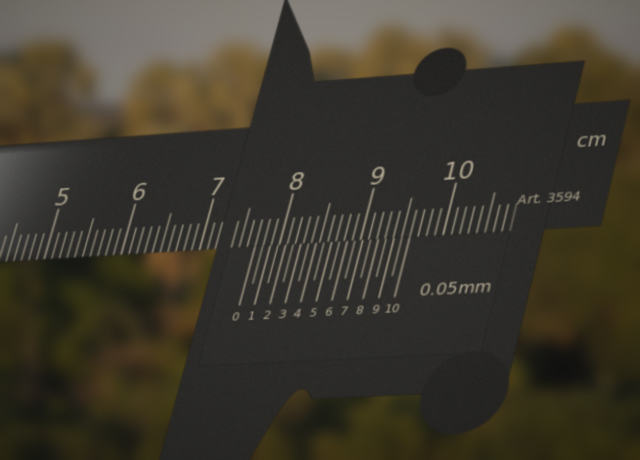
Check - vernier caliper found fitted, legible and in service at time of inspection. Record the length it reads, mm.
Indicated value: 77.0 mm
